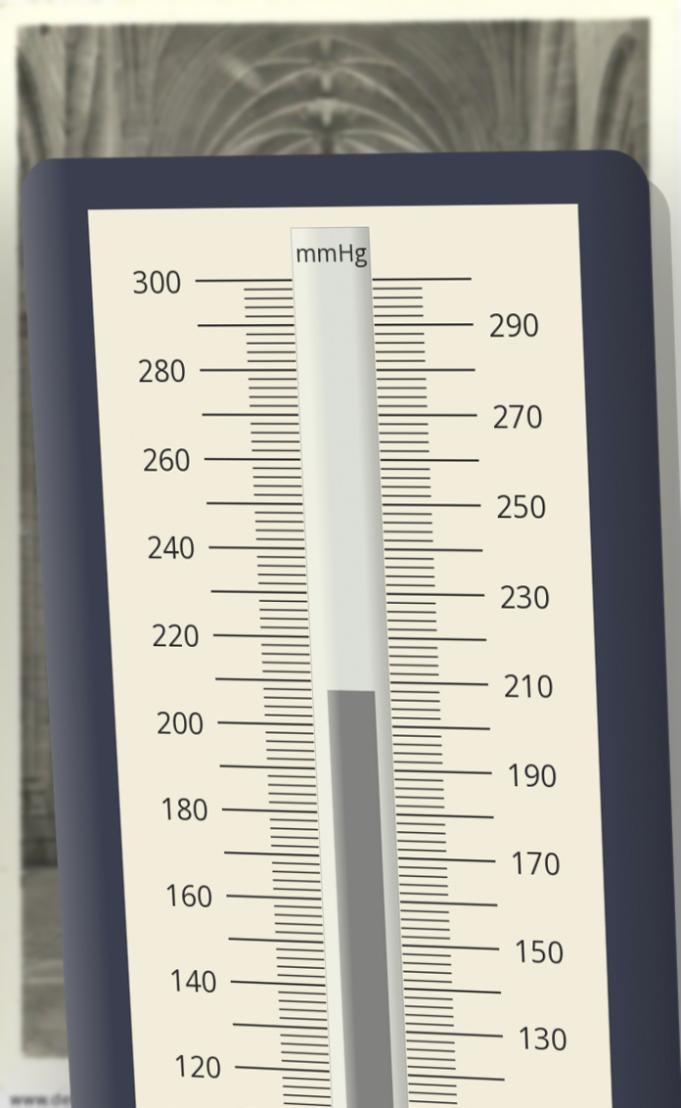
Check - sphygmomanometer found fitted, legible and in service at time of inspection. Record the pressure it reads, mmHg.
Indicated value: 208 mmHg
